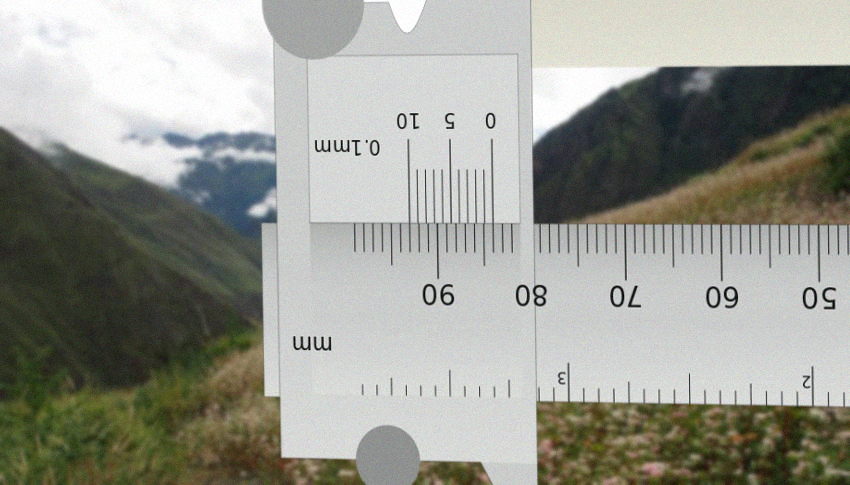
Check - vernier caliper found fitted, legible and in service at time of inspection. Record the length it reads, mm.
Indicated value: 84.0 mm
